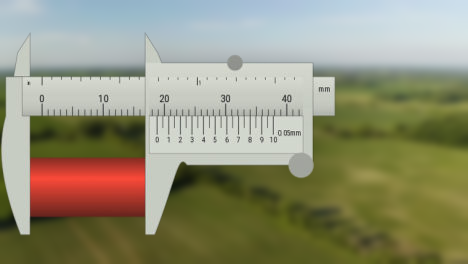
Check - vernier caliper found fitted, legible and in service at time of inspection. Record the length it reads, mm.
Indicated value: 18.8 mm
